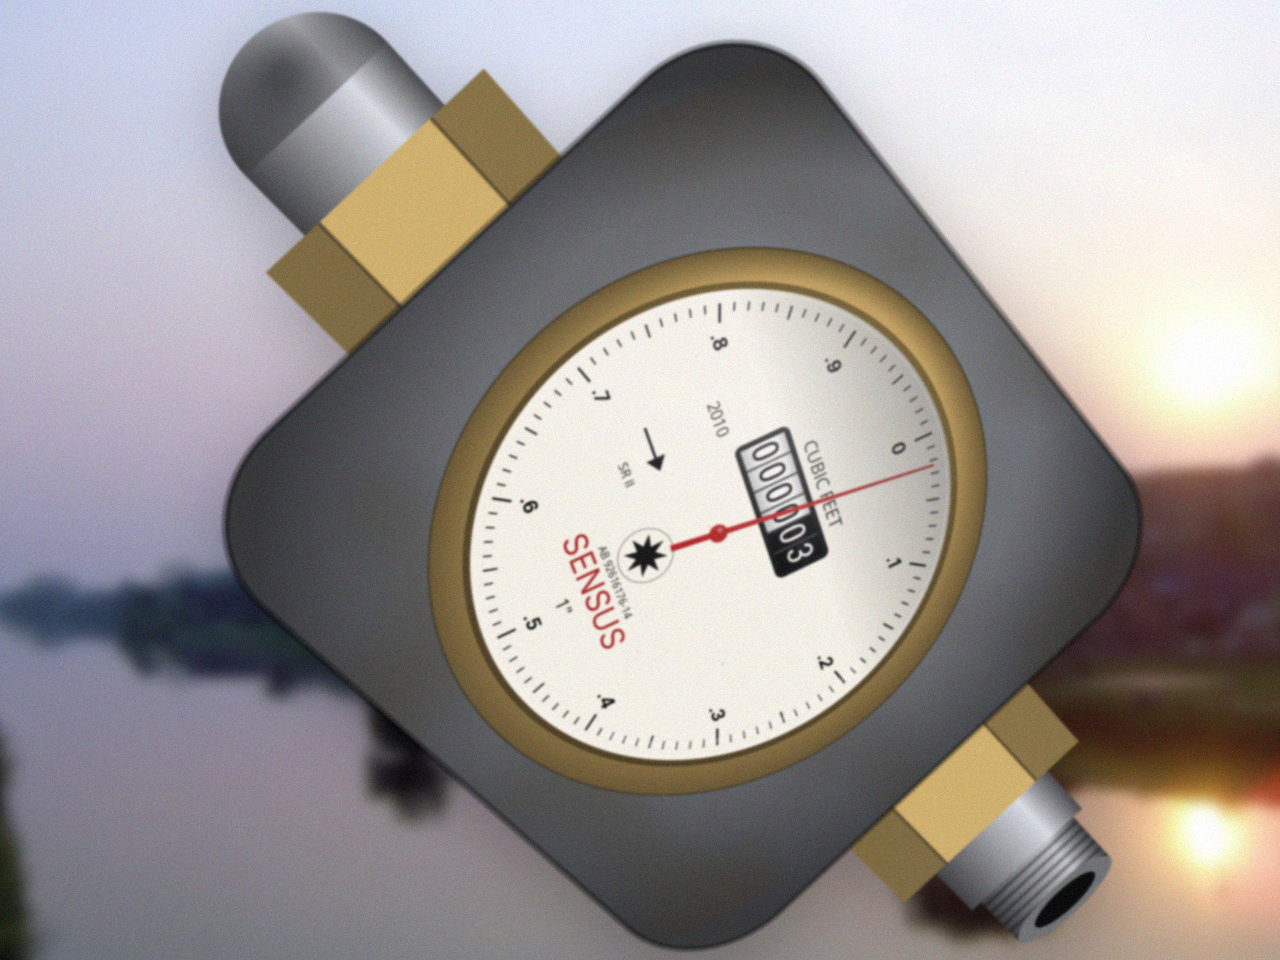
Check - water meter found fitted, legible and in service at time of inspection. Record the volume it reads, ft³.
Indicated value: 3.02 ft³
